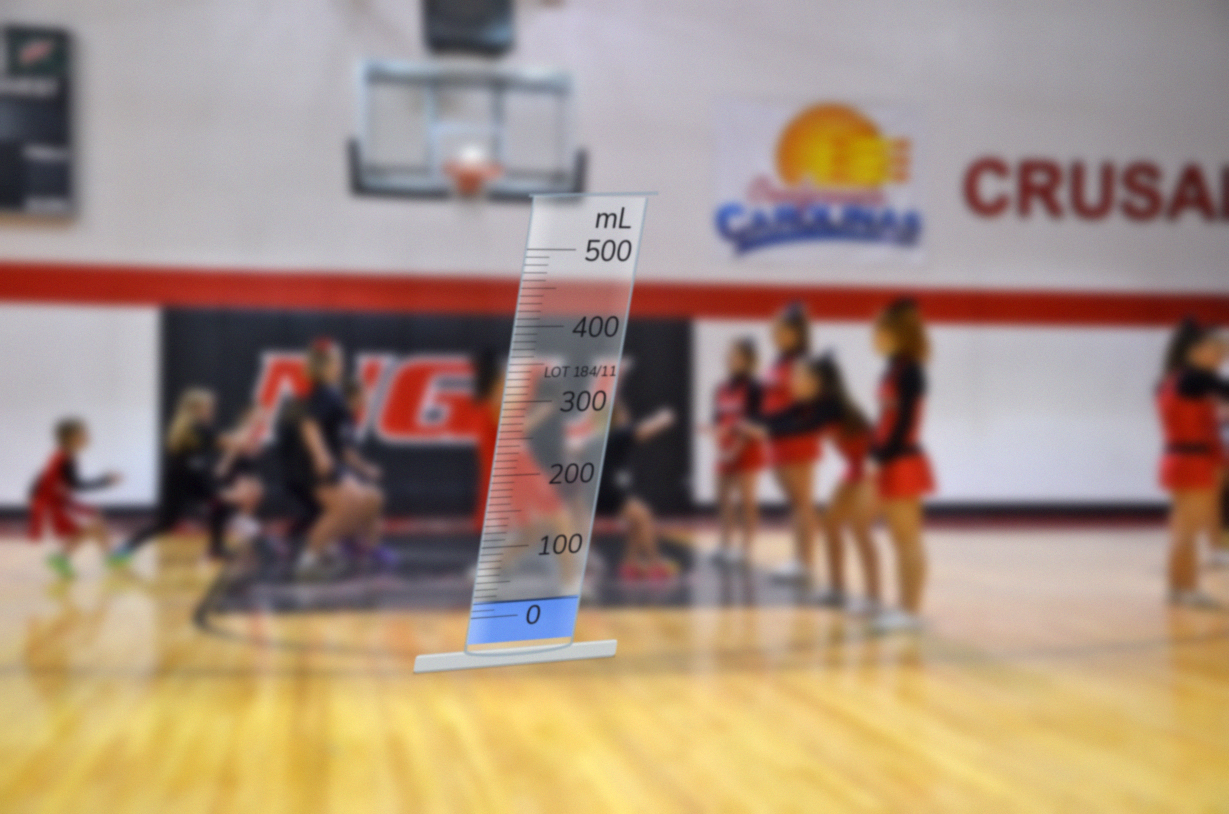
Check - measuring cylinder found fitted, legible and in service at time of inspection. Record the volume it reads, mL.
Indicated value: 20 mL
